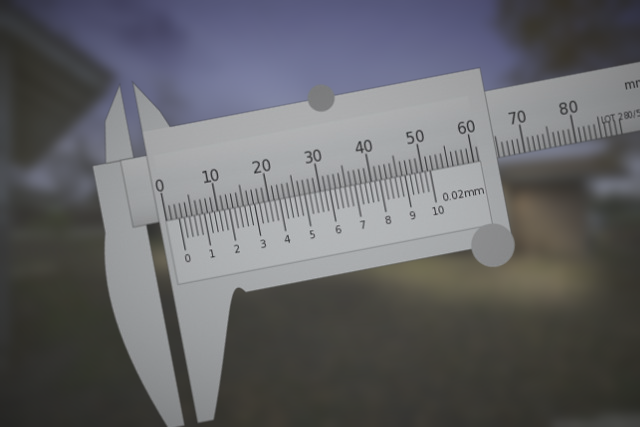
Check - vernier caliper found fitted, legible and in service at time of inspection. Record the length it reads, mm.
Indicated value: 2.5 mm
